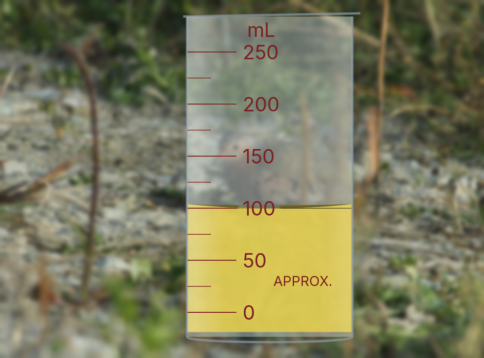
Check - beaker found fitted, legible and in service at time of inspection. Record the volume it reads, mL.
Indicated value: 100 mL
